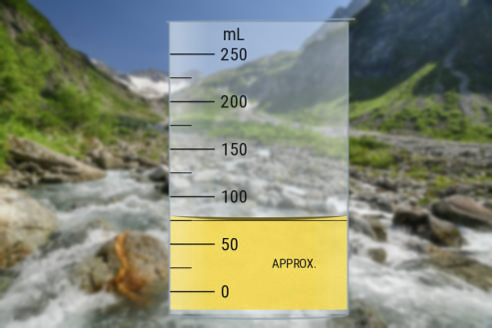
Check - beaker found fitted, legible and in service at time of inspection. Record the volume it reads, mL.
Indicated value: 75 mL
